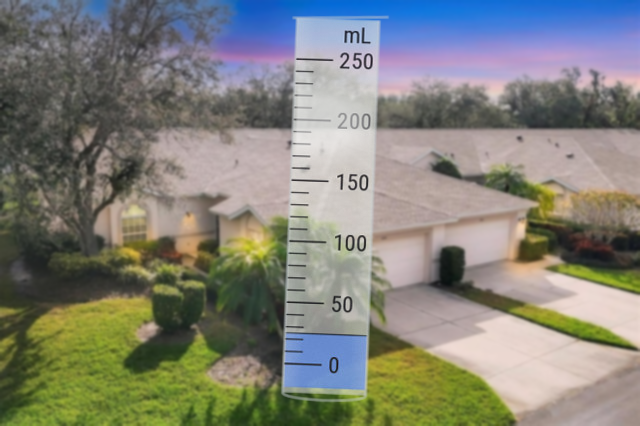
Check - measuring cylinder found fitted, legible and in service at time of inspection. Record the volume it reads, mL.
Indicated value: 25 mL
